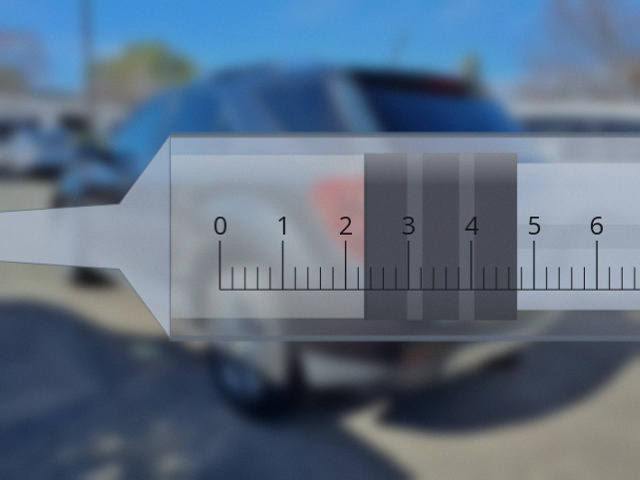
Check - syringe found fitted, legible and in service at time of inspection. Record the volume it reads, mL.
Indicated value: 2.3 mL
